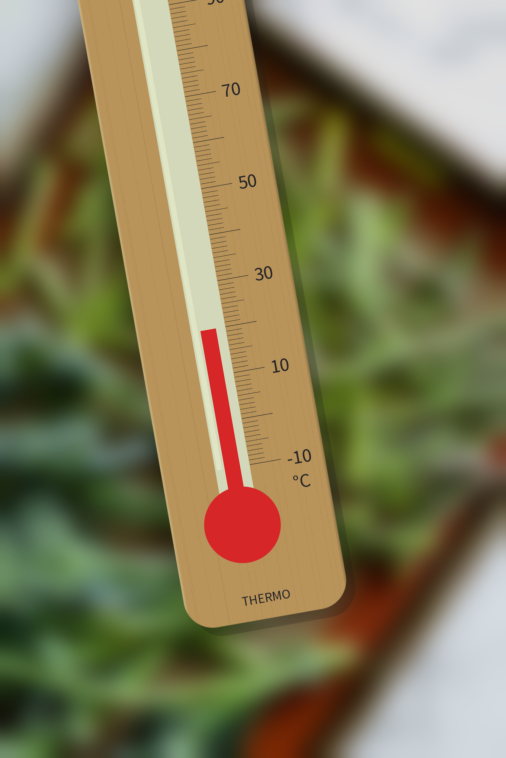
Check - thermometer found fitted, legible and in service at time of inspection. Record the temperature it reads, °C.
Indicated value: 20 °C
